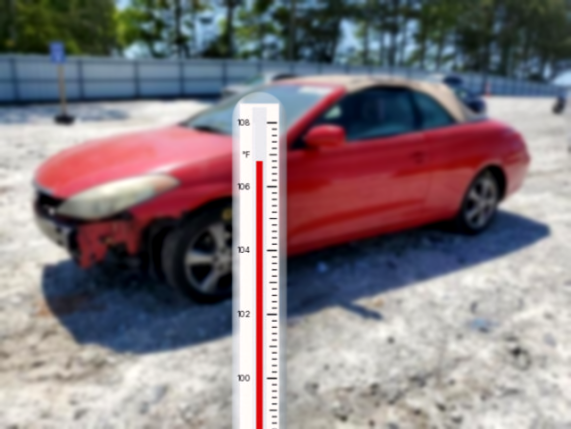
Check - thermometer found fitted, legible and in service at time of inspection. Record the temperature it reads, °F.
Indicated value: 106.8 °F
